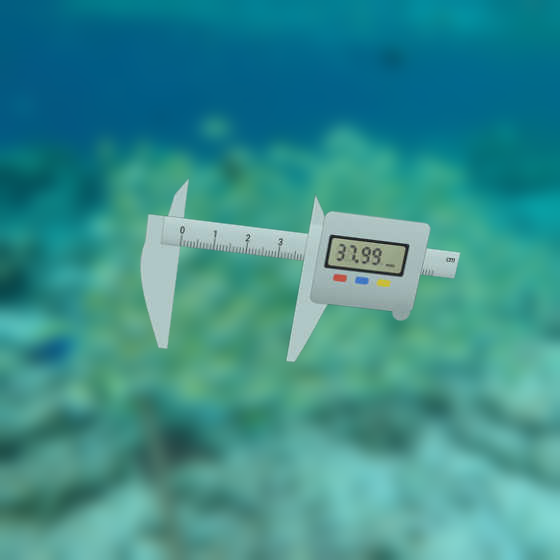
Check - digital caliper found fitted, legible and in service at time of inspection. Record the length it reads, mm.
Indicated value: 37.99 mm
